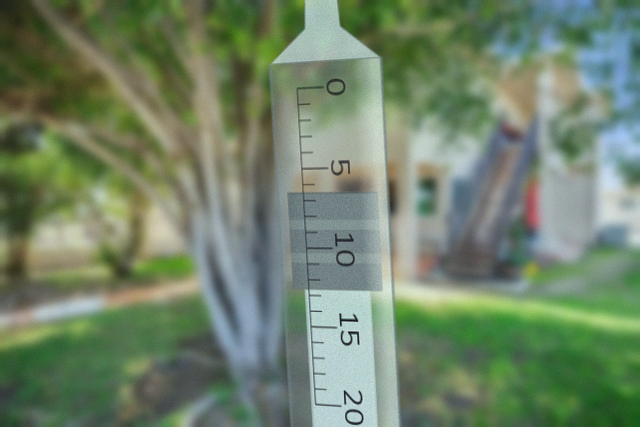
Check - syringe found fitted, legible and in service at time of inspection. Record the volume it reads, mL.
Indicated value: 6.5 mL
